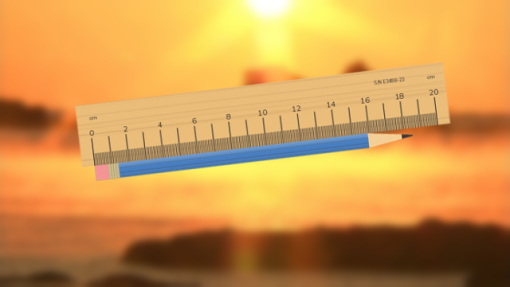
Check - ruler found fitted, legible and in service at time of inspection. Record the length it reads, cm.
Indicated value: 18.5 cm
